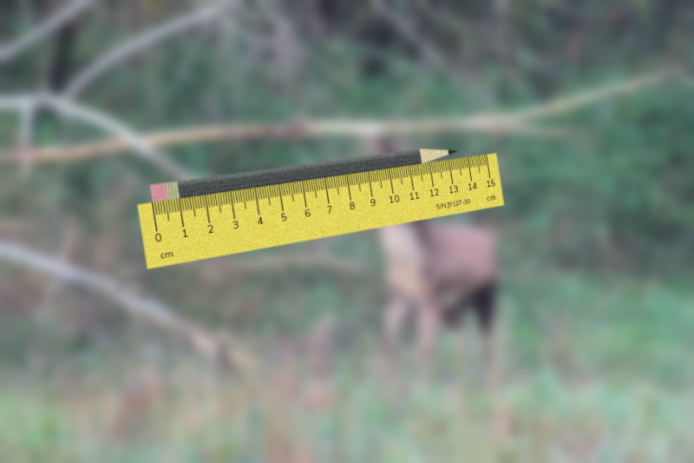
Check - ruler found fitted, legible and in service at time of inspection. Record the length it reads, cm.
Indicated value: 13.5 cm
